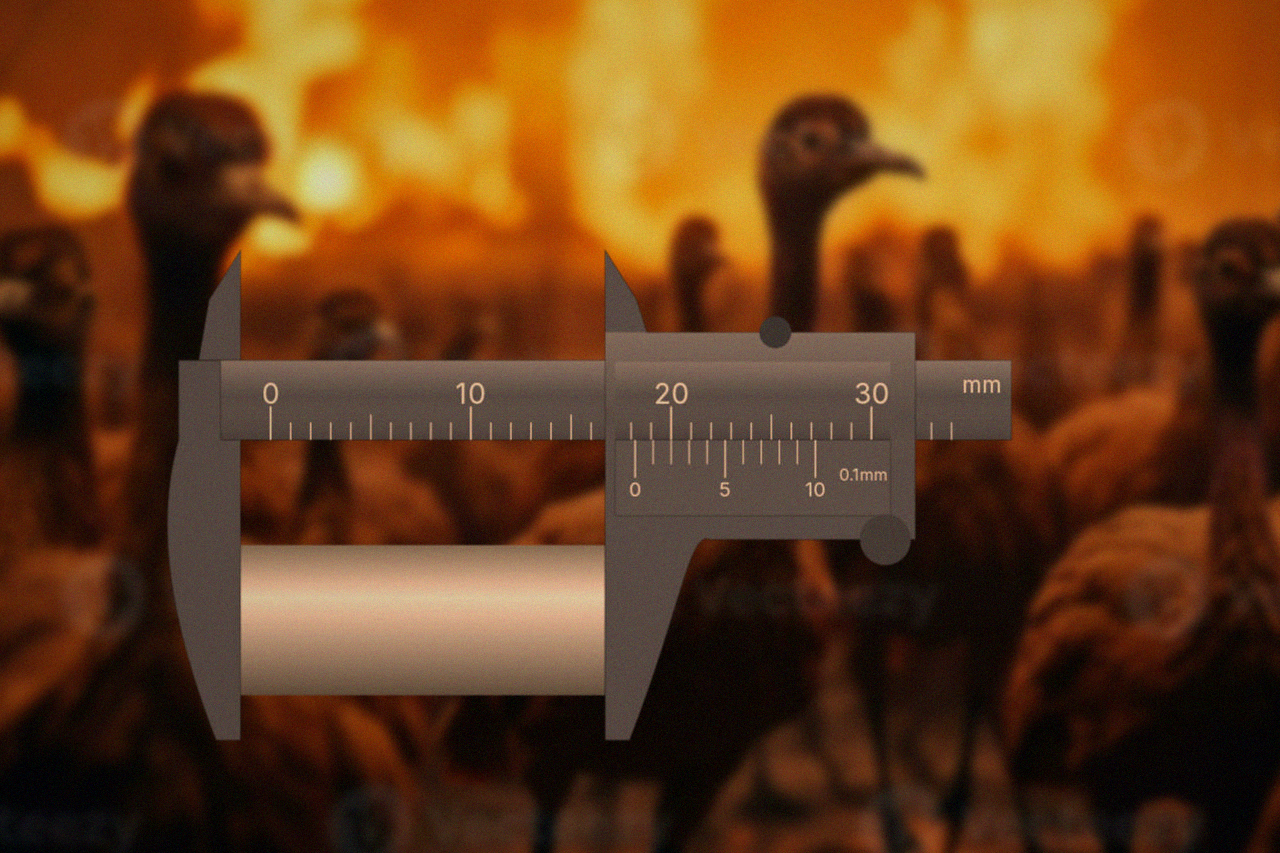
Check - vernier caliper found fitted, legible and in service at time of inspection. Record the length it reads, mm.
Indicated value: 18.2 mm
